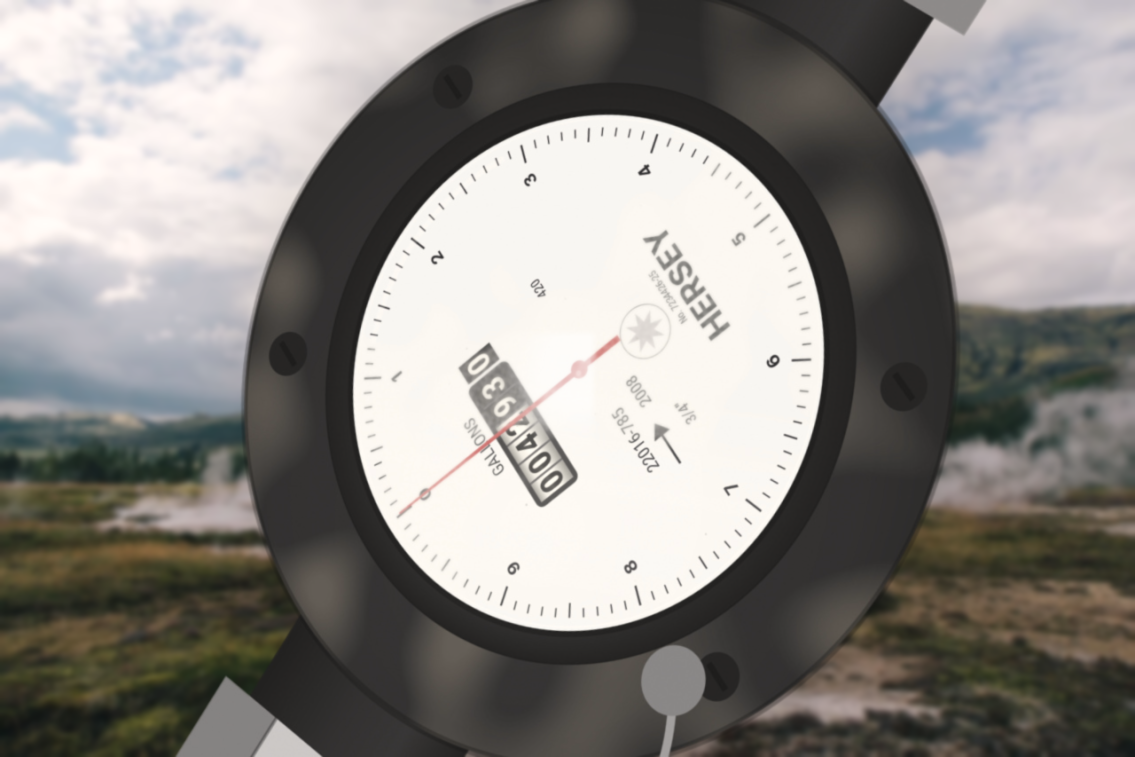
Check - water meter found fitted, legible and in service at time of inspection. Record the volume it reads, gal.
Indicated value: 42930.0 gal
